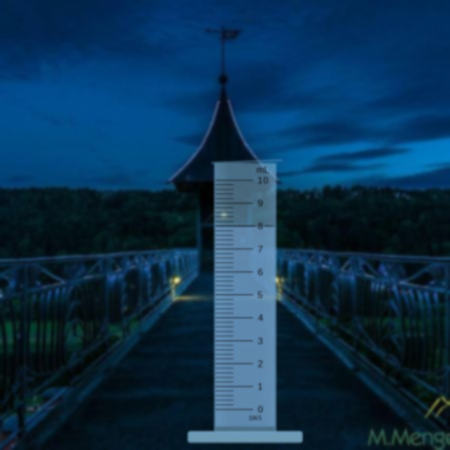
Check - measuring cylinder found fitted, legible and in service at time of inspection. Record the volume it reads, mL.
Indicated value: 8 mL
